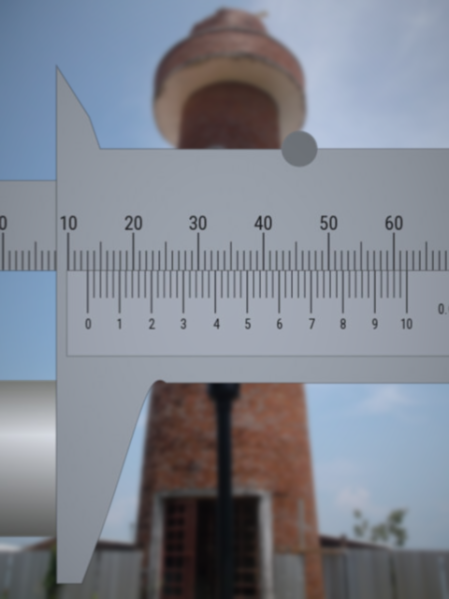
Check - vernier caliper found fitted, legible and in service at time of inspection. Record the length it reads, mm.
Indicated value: 13.0 mm
